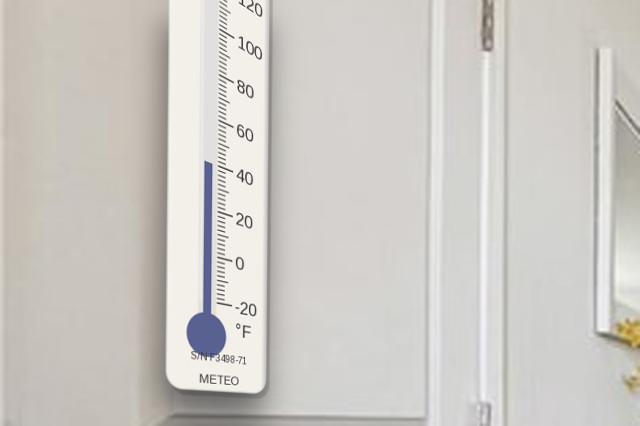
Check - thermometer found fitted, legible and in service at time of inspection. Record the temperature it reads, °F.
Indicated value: 40 °F
